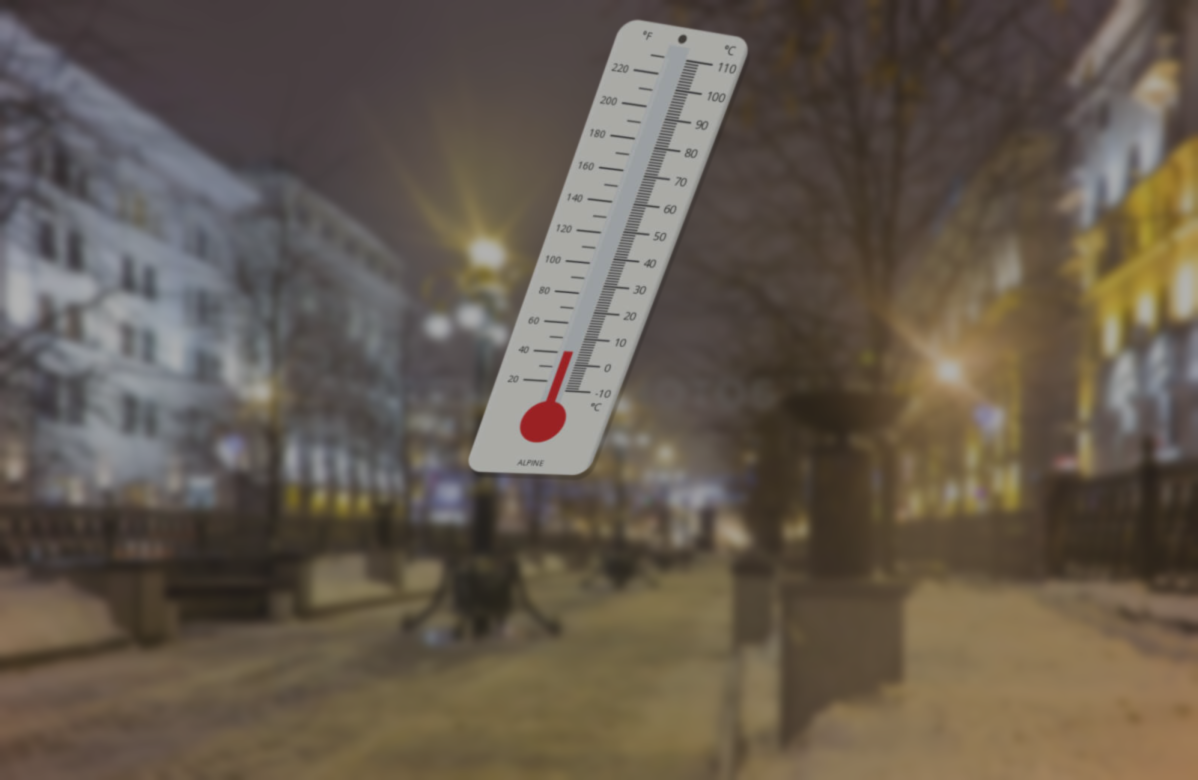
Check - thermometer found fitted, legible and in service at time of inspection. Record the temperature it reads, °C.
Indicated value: 5 °C
